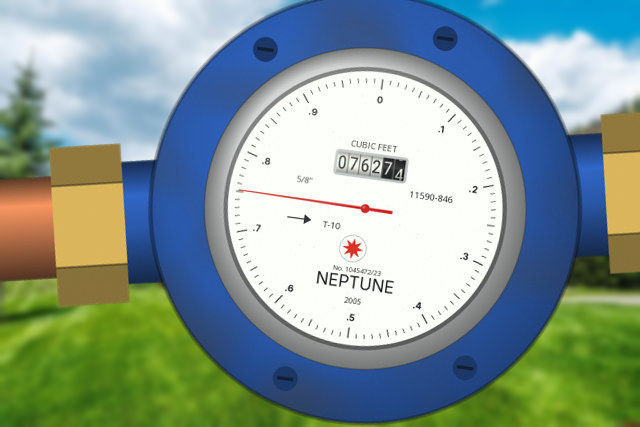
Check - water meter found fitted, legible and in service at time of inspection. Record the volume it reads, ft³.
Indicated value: 76273.75 ft³
